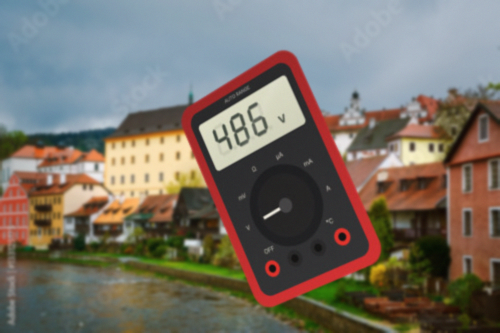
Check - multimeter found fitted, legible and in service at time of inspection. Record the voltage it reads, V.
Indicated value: 486 V
